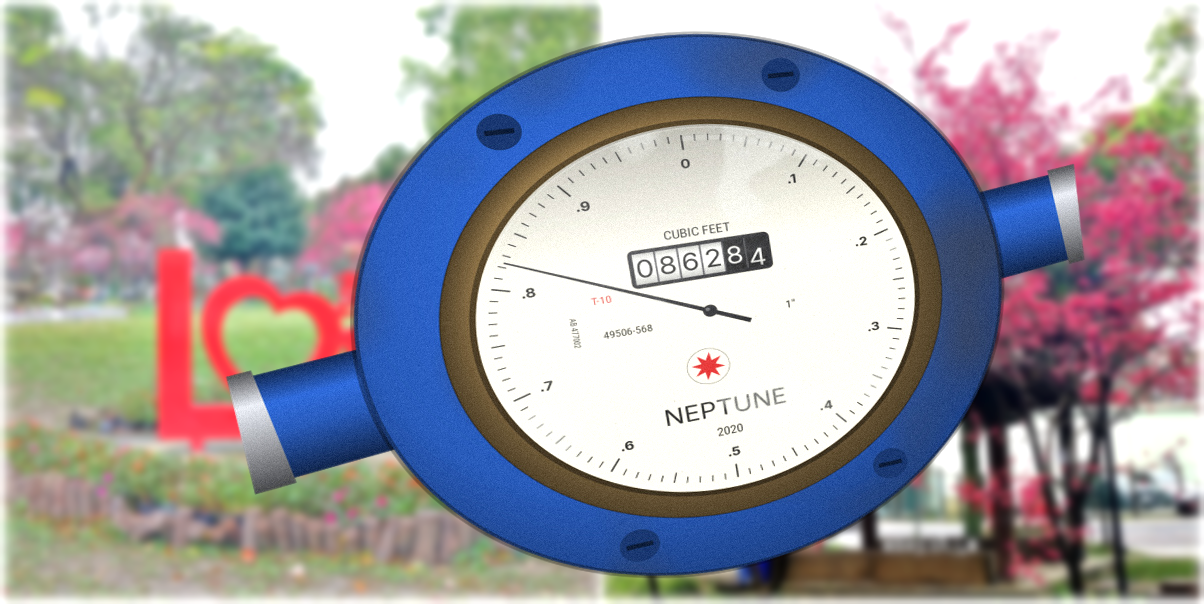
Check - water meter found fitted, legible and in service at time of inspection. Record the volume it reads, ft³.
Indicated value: 86283.82 ft³
